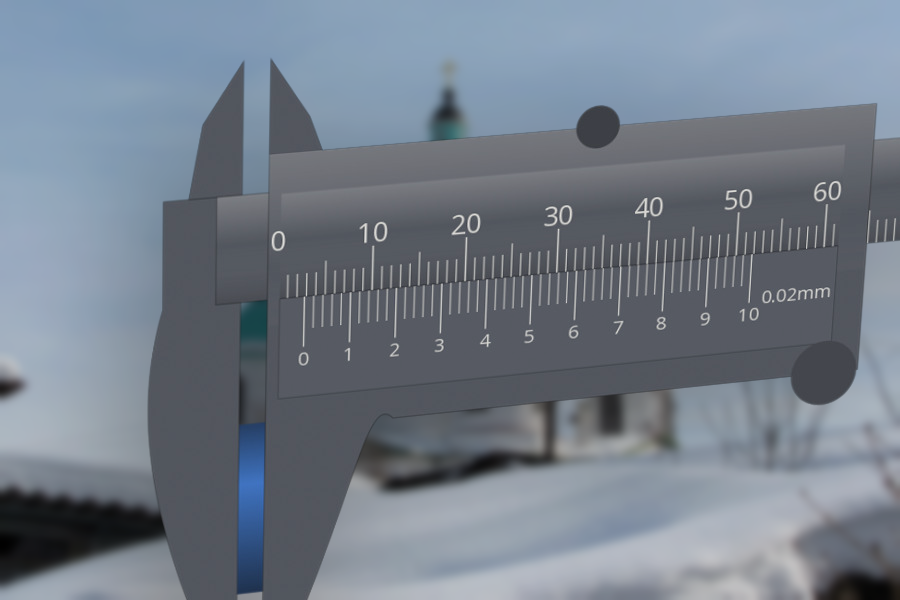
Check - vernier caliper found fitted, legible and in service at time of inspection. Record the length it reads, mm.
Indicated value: 2.8 mm
